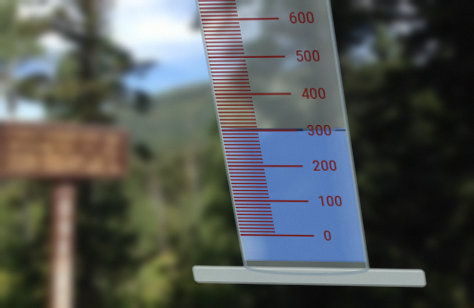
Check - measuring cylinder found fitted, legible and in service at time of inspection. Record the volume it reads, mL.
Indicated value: 300 mL
